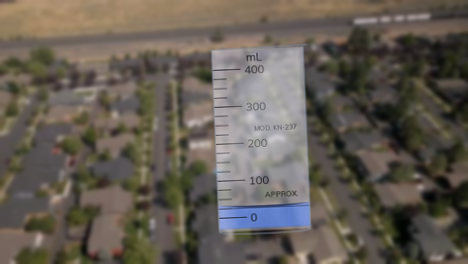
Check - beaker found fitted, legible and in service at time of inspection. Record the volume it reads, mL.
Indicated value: 25 mL
